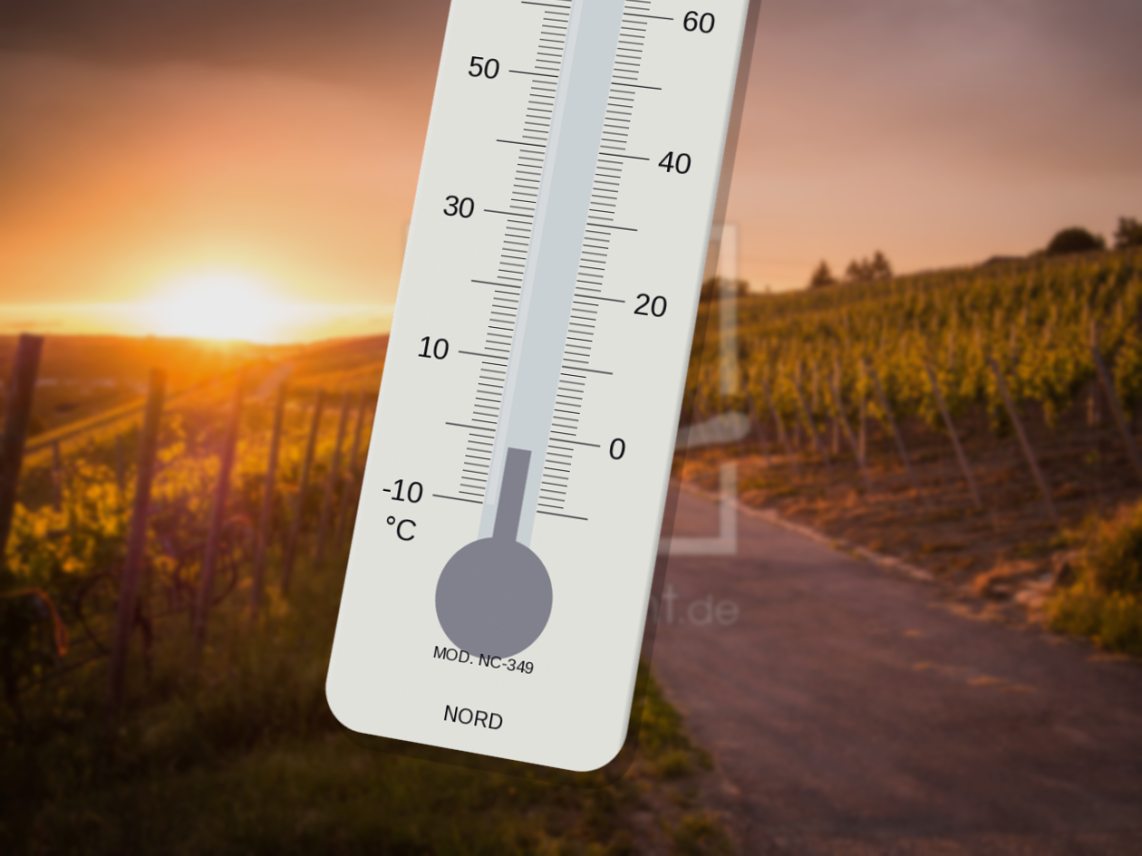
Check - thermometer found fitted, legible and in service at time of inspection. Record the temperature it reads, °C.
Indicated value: -2 °C
